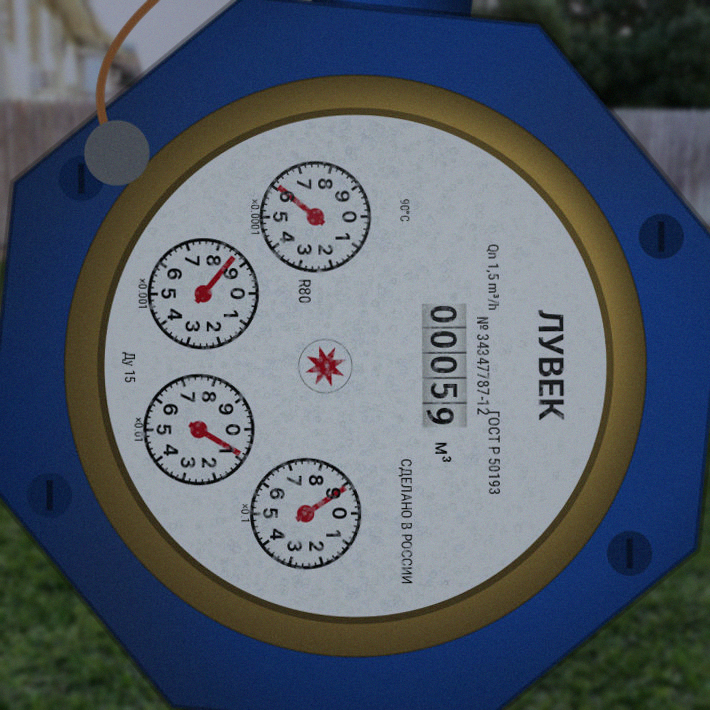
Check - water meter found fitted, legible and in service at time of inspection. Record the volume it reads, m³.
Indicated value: 58.9086 m³
